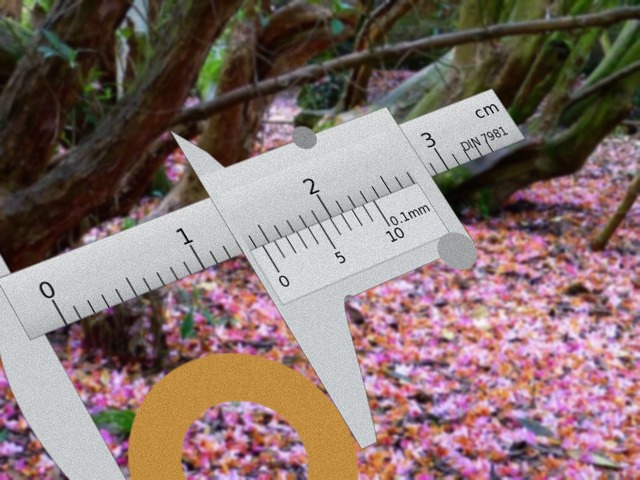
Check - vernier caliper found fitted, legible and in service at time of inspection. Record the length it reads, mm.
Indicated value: 14.5 mm
